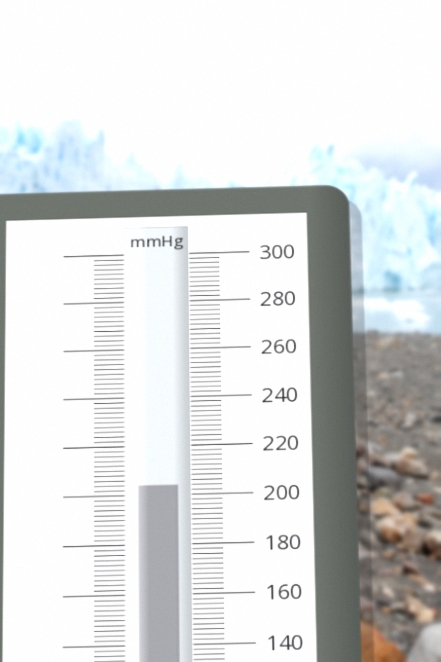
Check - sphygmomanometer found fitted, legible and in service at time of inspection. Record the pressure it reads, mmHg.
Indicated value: 204 mmHg
